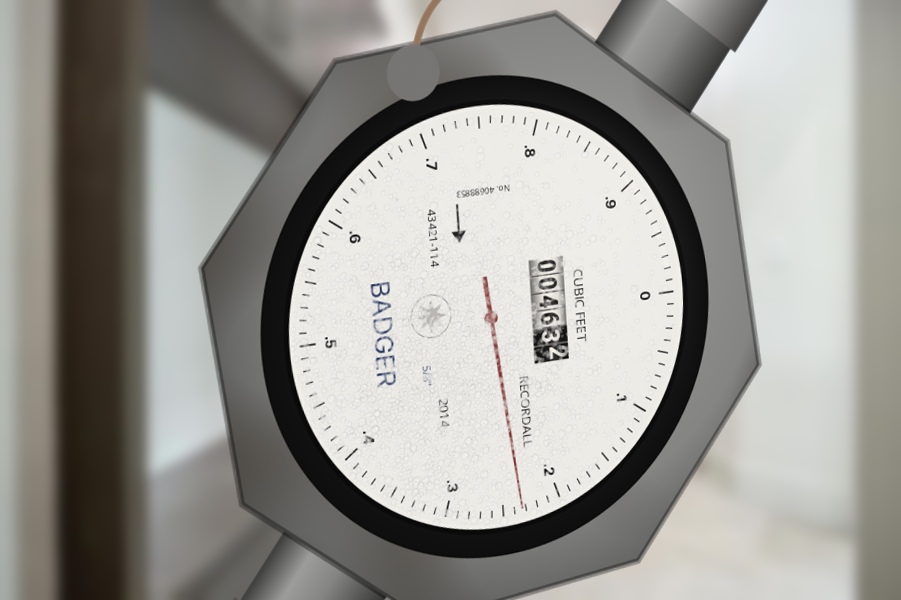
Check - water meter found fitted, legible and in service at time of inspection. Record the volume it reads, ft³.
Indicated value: 4632.23 ft³
